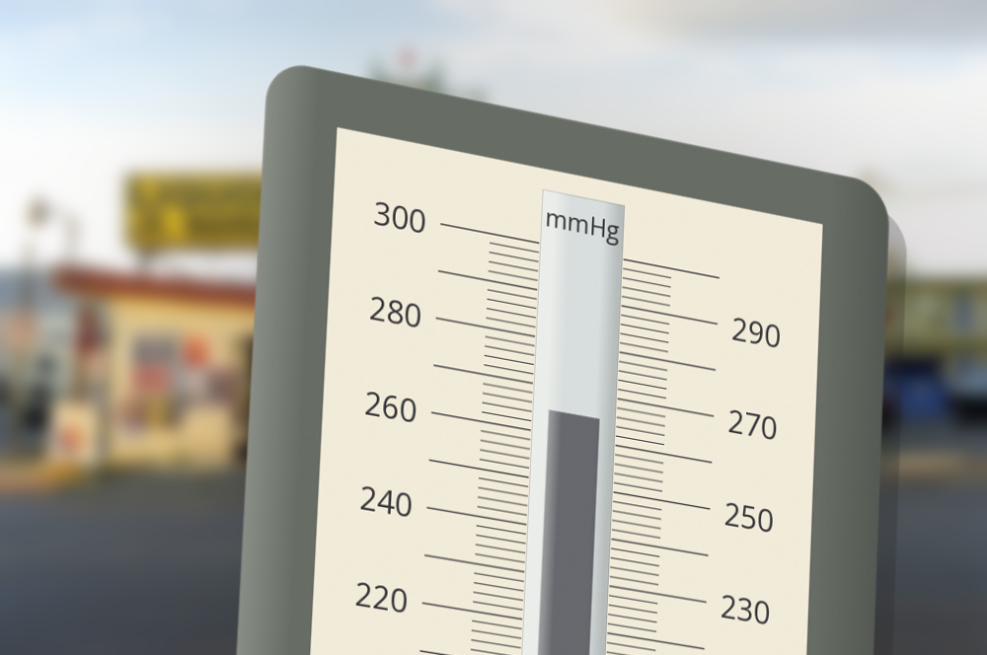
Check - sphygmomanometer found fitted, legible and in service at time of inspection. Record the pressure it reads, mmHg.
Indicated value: 265 mmHg
